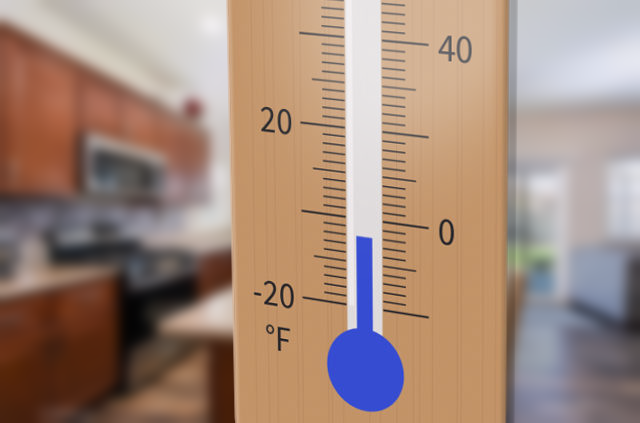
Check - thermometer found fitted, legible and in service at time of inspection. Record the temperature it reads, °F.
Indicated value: -4 °F
